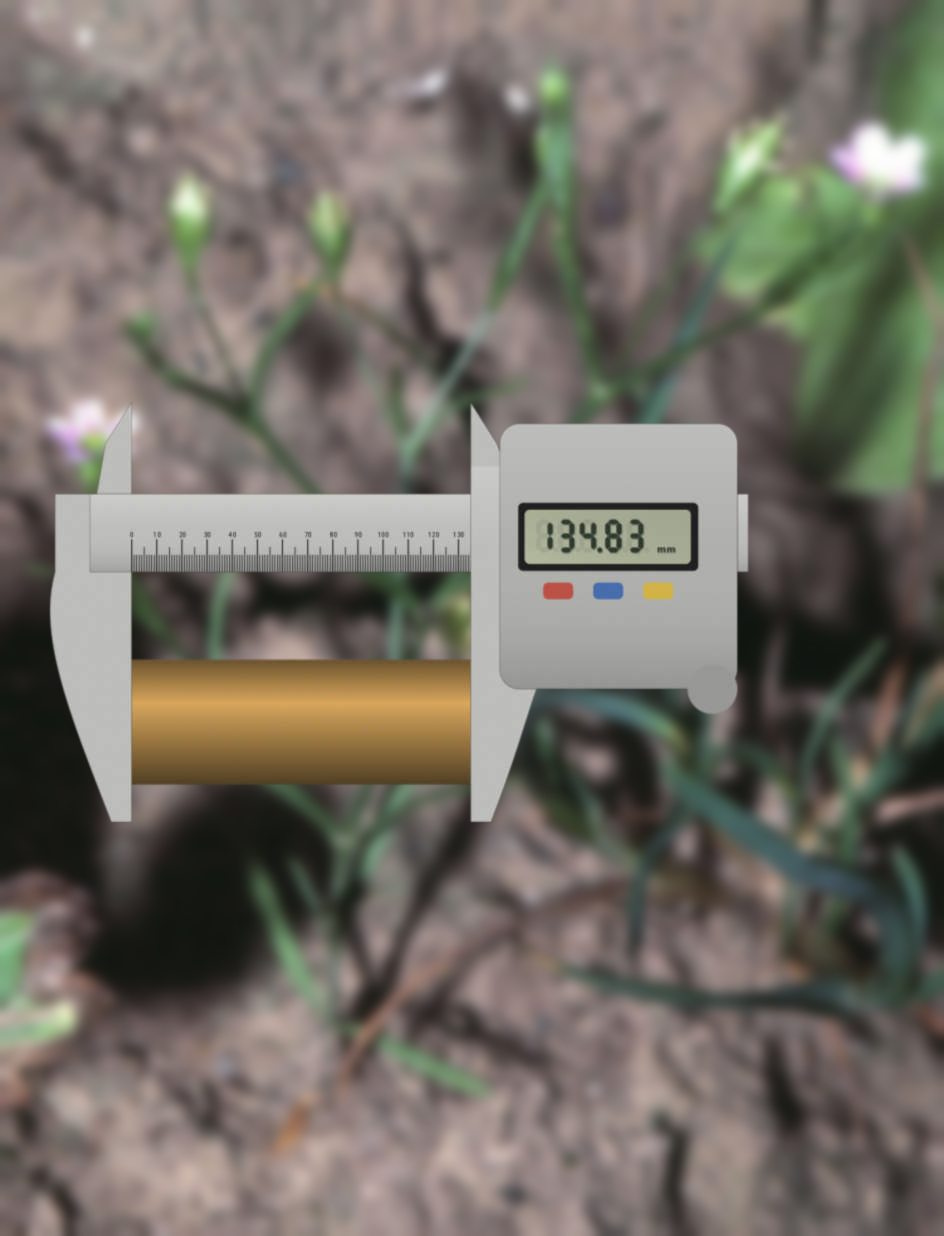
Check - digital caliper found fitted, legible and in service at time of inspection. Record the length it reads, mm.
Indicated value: 134.83 mm
